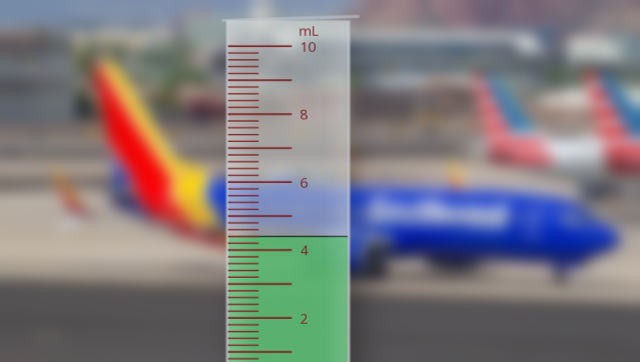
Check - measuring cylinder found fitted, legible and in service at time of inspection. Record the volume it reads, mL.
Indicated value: 4.4 mL
